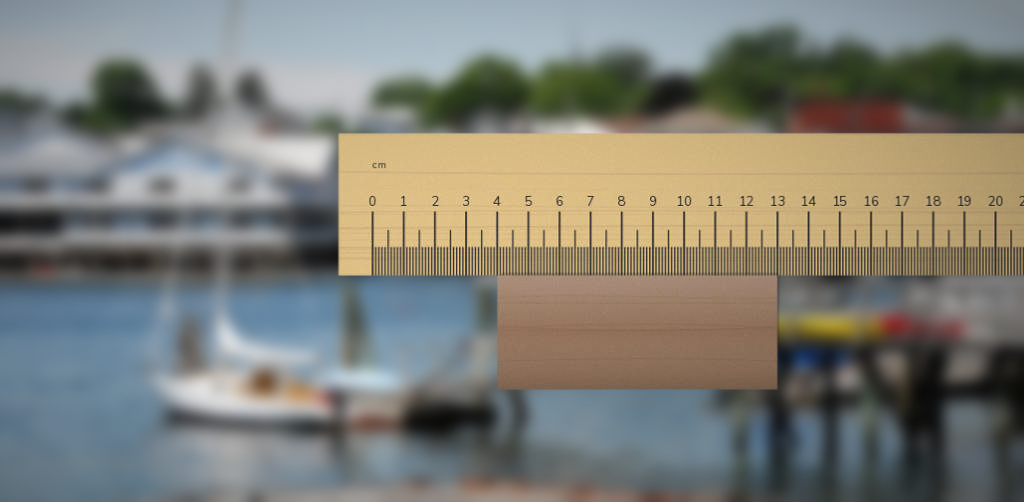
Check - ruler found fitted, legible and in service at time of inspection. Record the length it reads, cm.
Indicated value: 9 cm
